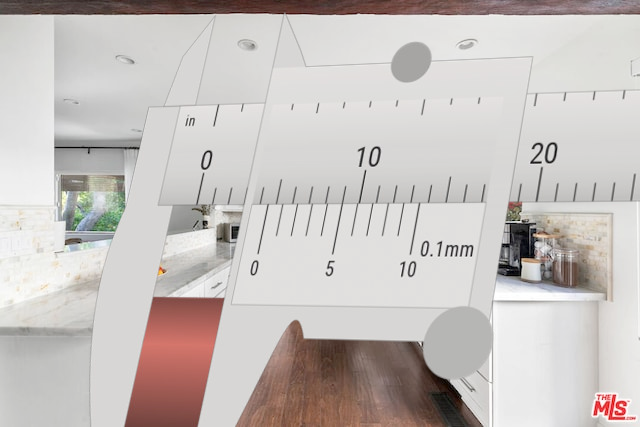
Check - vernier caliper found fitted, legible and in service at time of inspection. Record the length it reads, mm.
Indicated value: 4.5 mm
